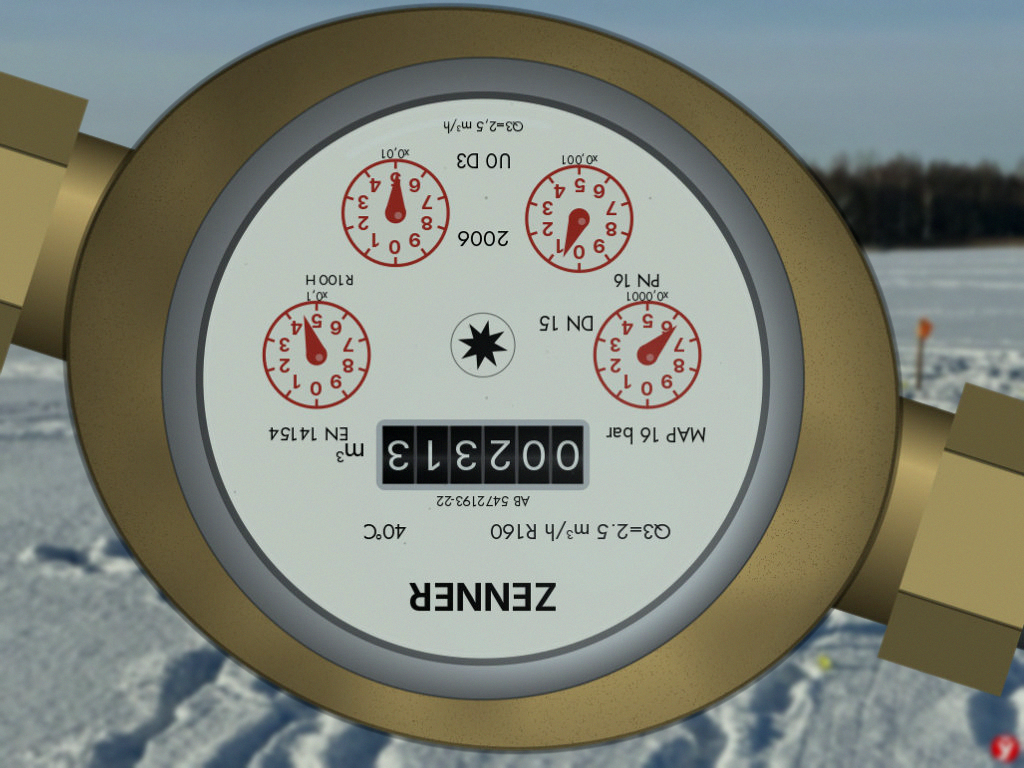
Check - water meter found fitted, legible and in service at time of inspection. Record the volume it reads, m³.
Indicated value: 2313.4506 m³
